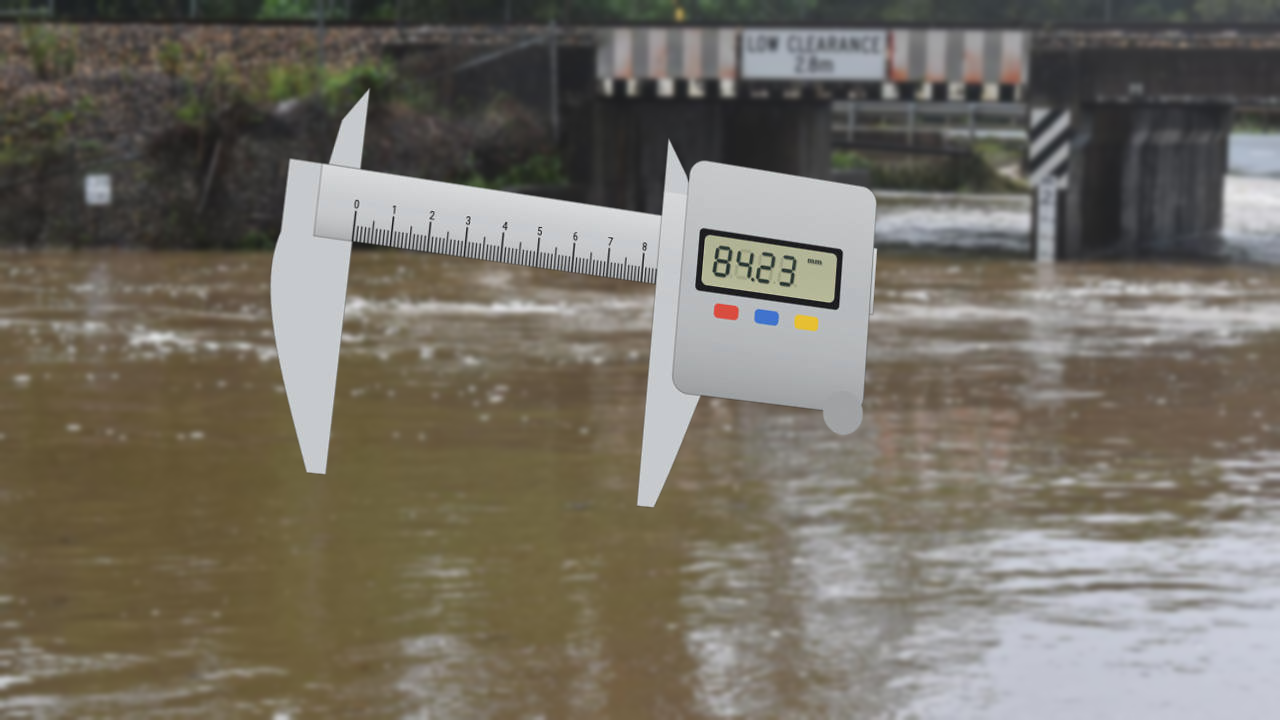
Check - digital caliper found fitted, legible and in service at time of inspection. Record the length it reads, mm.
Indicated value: 84.23 mm
